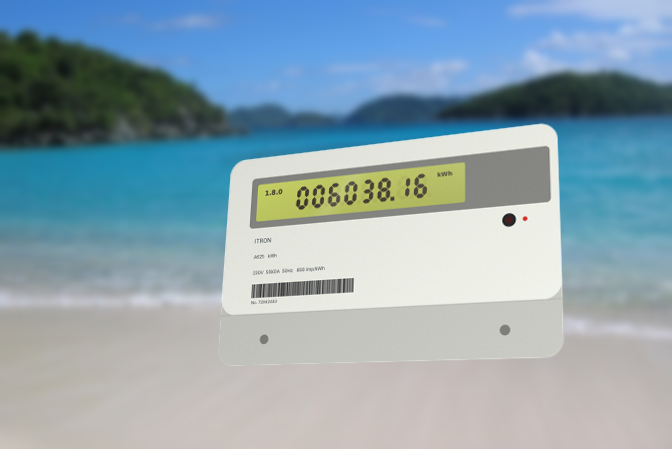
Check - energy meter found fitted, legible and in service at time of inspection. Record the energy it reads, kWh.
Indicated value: 6038.16 kWh
